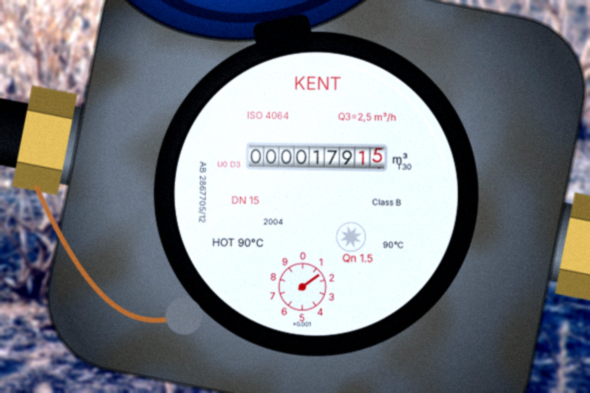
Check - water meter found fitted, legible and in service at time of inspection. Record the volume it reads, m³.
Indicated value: 179.151 m³
